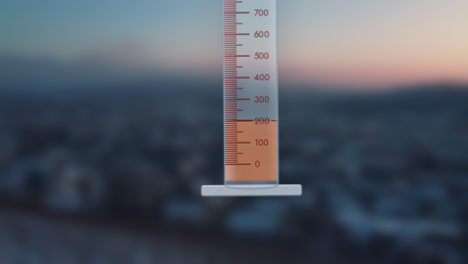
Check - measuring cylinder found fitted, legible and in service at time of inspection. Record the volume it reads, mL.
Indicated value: 200 mL
